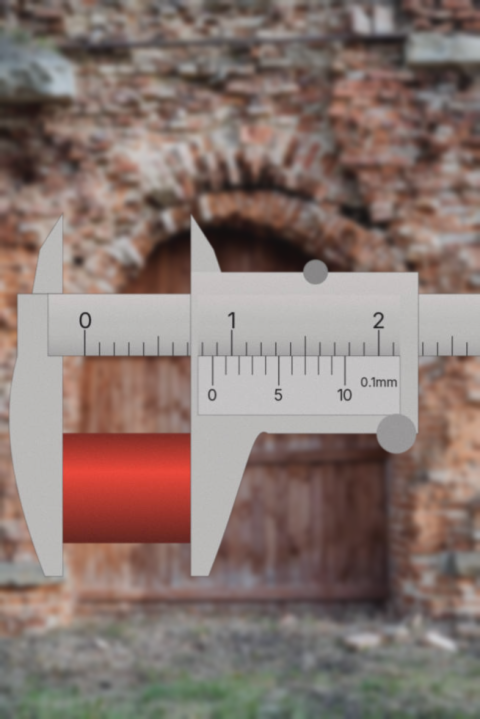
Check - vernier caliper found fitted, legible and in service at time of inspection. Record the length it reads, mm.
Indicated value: 8.7 mm
